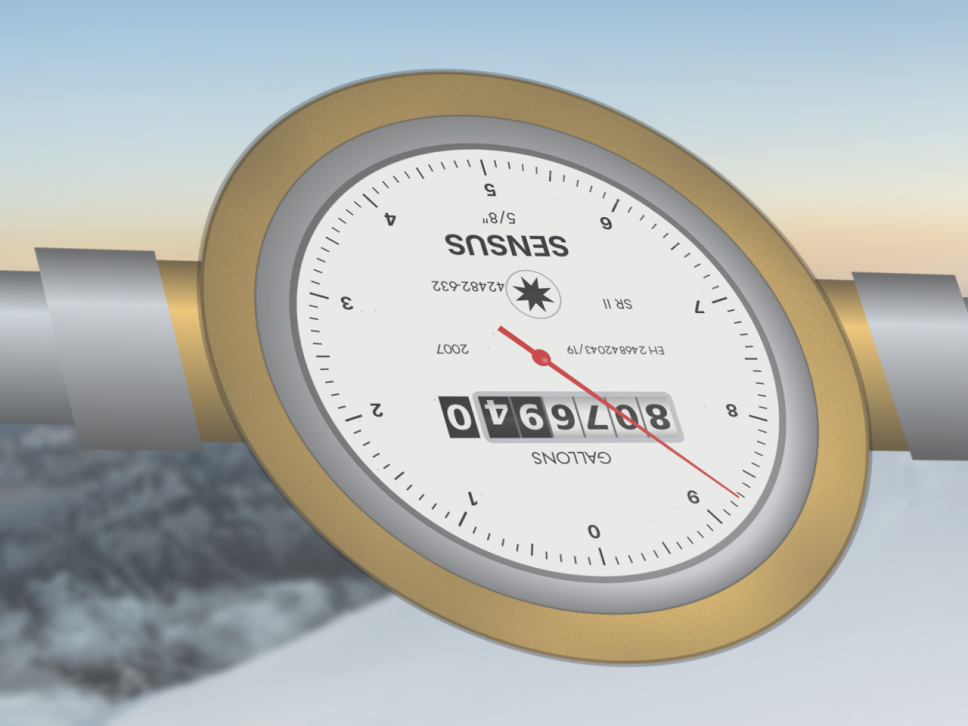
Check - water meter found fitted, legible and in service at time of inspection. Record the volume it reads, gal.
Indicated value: 8076938.7 gal
